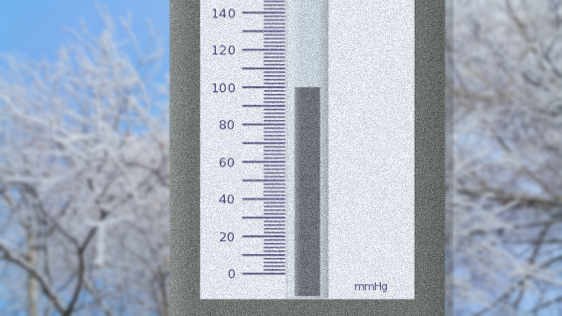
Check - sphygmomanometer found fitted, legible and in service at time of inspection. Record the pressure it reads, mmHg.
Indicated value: 100 mmHg
